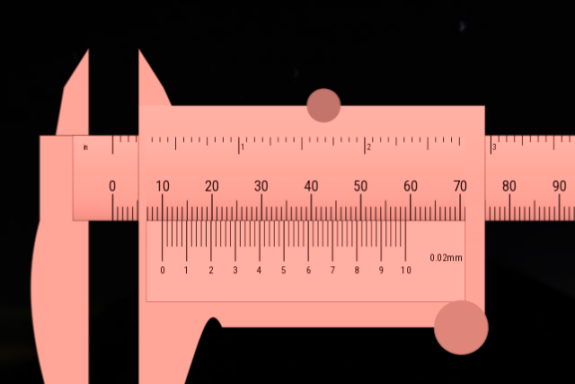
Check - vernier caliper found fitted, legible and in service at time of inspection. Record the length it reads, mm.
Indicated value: 10.0 mm
